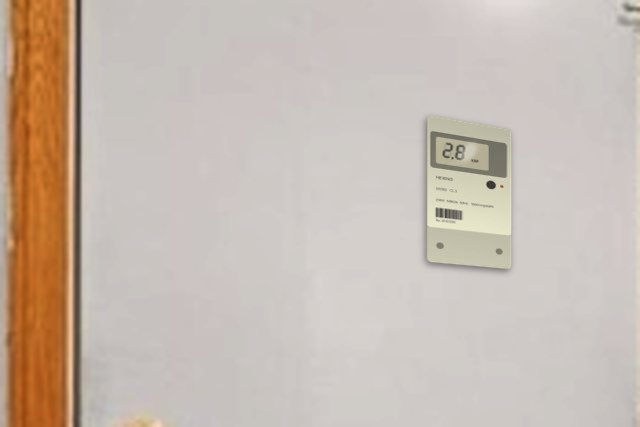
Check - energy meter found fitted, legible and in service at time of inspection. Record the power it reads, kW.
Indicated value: 2.8 kW
